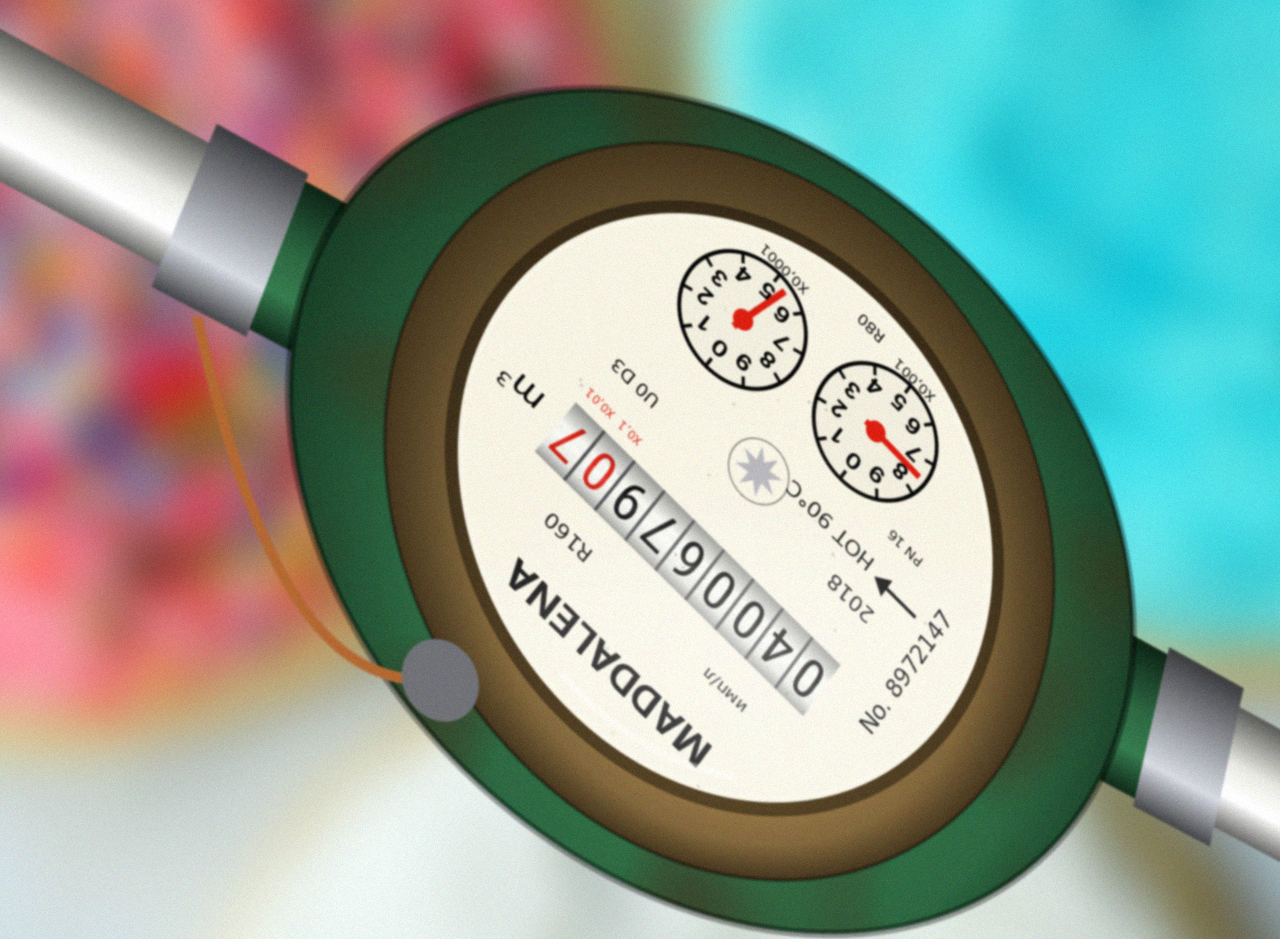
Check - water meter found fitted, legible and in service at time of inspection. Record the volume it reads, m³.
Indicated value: 400679.0775 m³
